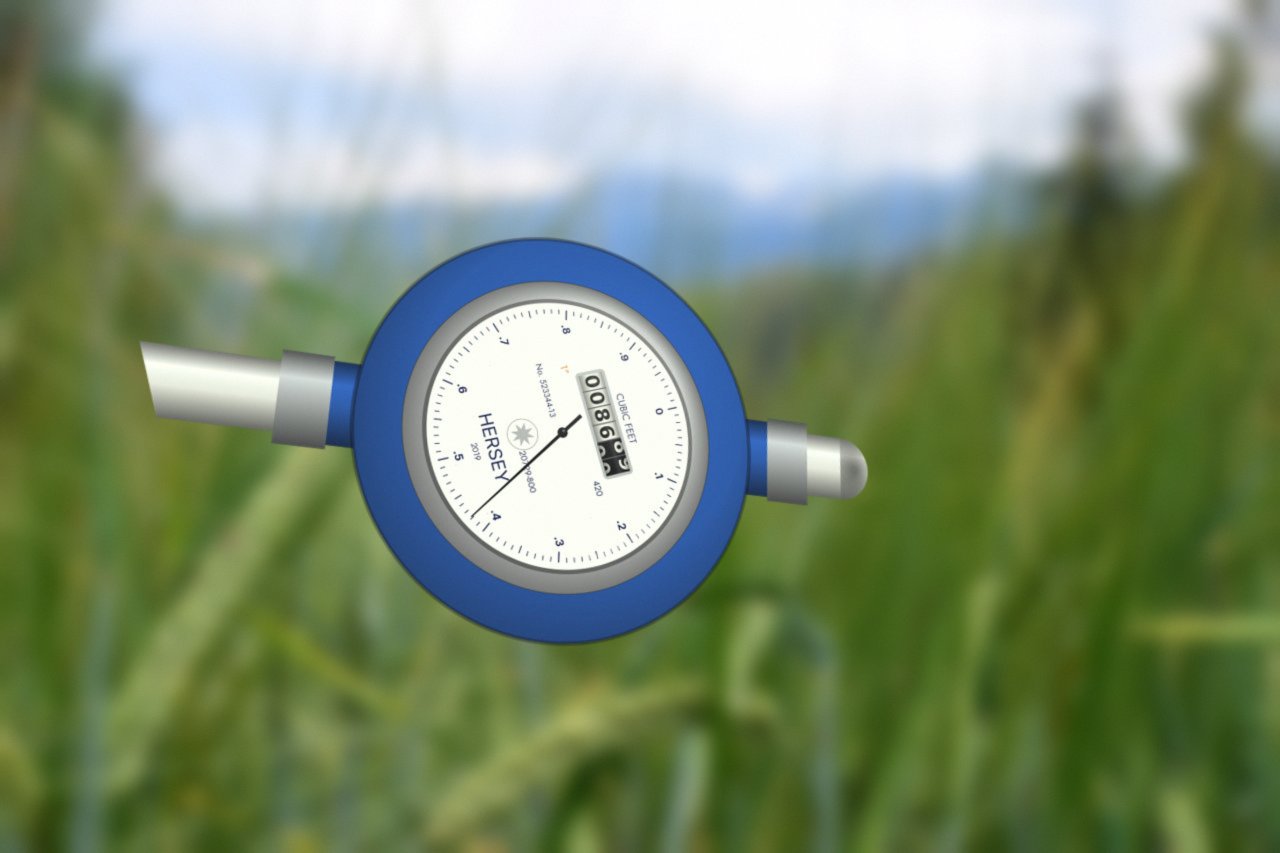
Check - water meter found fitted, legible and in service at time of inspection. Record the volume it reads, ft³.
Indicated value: 8689.42 ft³
